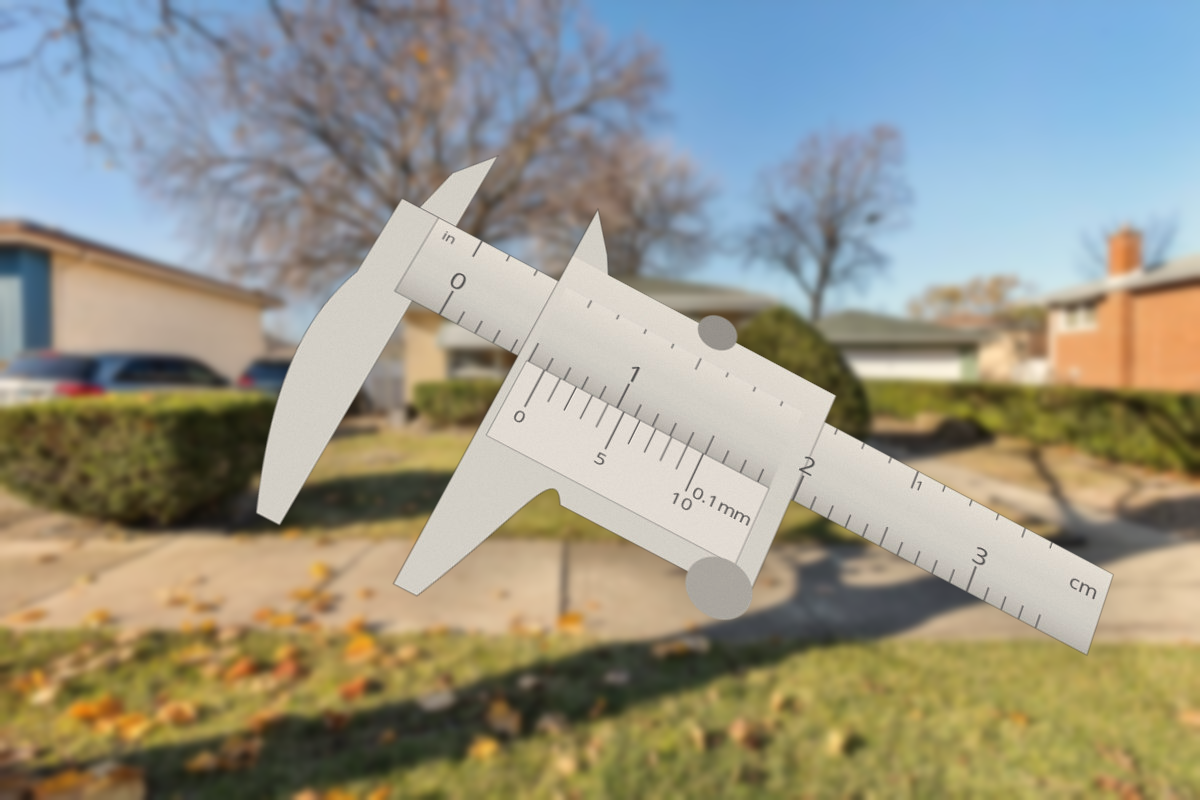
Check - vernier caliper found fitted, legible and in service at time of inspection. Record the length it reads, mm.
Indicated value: 5.9 mm
